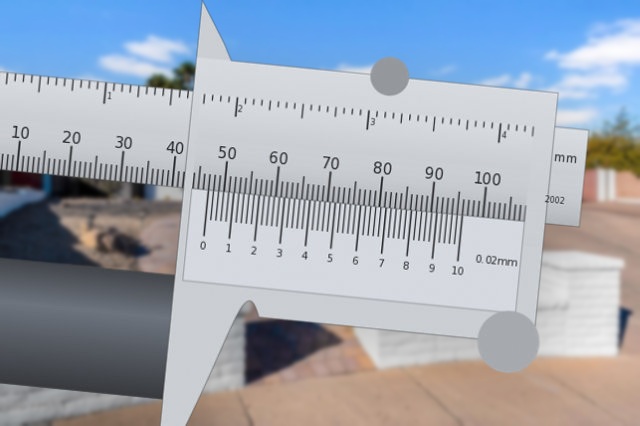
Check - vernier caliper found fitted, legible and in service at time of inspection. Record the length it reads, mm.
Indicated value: 47.0 mm
